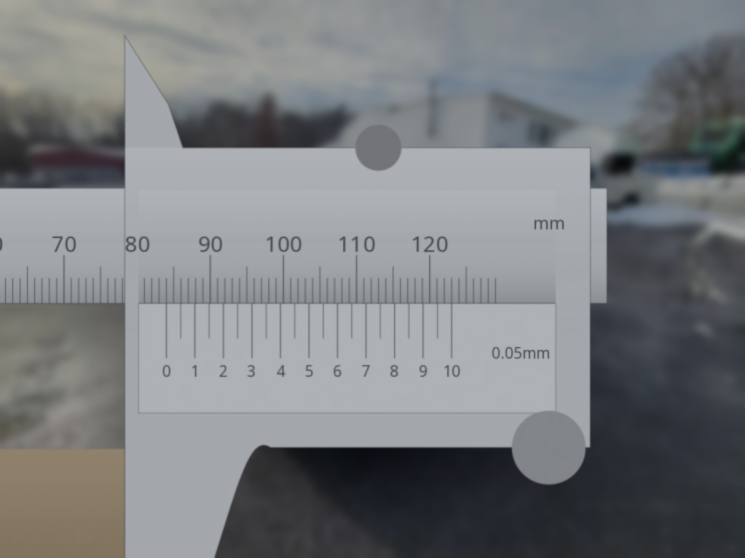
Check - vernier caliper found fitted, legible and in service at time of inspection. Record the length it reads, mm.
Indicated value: 84.0 mm
